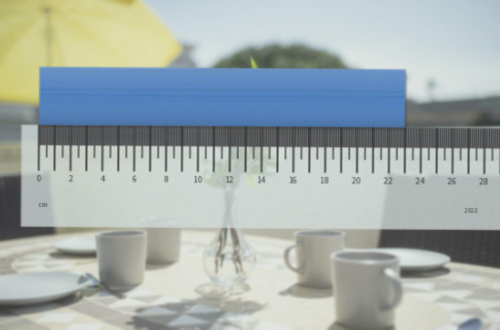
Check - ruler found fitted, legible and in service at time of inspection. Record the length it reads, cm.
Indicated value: 23 cm
